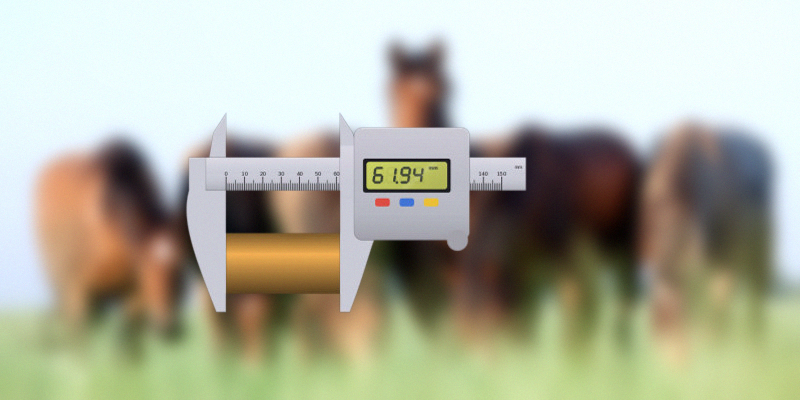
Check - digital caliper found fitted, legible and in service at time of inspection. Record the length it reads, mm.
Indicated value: 61.94 mm
